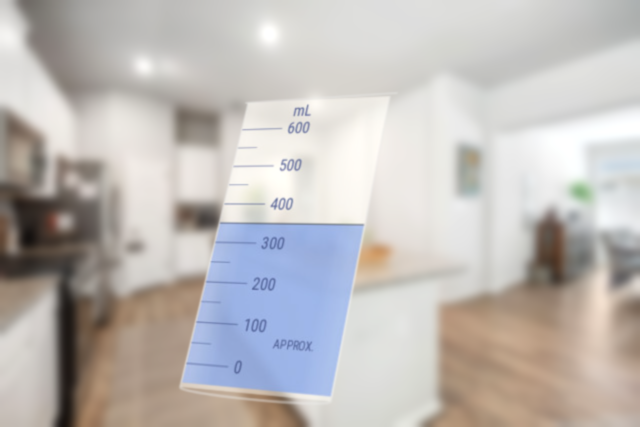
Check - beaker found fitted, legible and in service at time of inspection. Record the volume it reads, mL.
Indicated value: 350 mL
